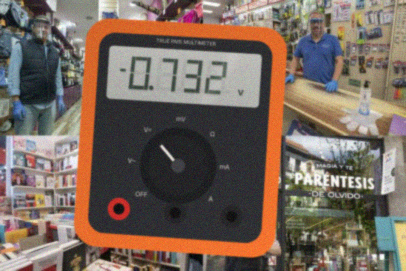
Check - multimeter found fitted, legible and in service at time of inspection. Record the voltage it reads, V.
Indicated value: -0.732 V
